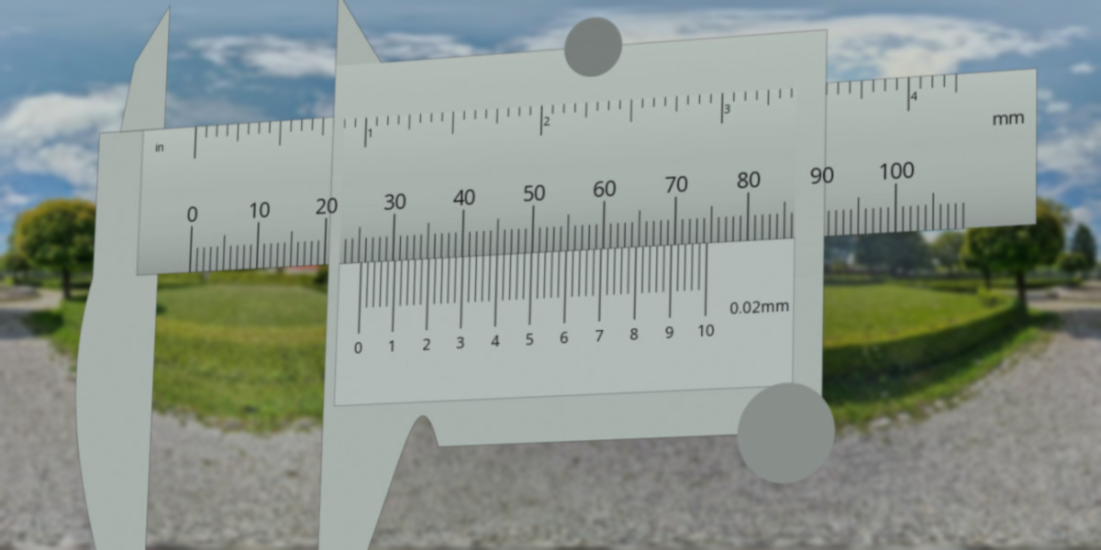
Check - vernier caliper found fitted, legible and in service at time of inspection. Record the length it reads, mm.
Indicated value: 25.4 mm
